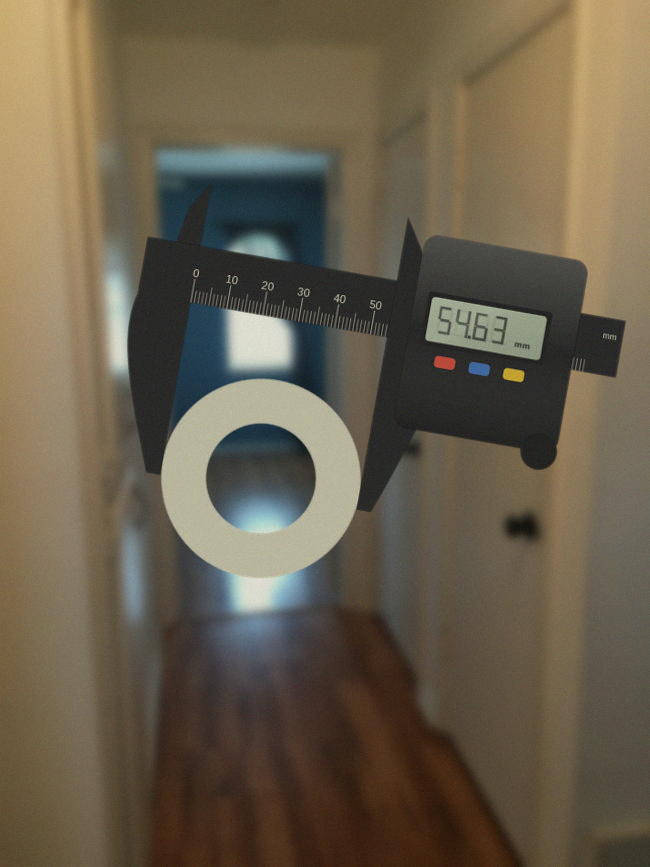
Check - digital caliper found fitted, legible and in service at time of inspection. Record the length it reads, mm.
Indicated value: 54.63 mm
